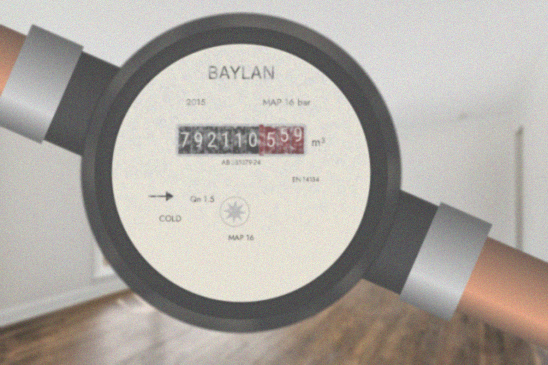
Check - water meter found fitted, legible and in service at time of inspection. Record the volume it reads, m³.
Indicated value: 792110.559 m³
